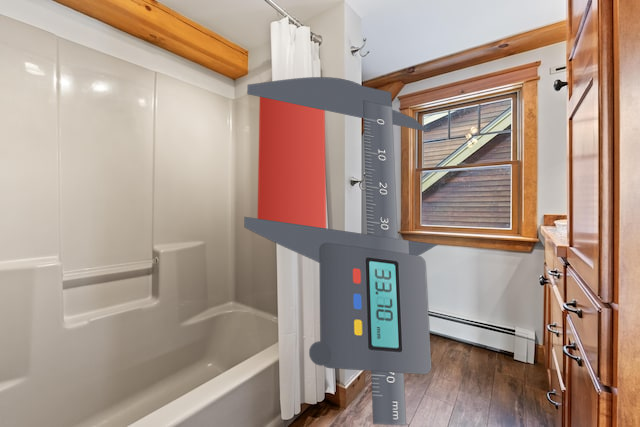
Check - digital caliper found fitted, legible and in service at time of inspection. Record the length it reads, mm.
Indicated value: 33.70 mm
